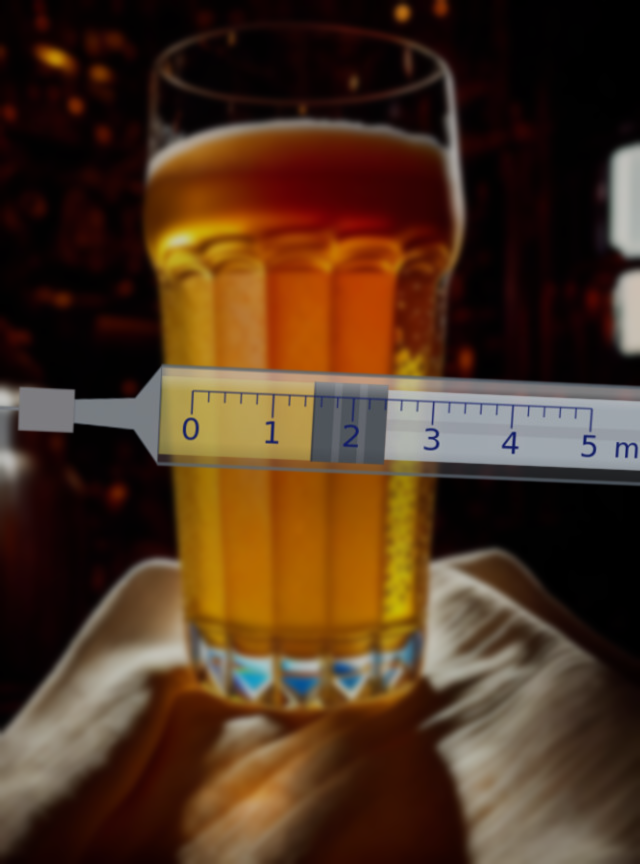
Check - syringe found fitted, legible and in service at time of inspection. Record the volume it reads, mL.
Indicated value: 1.5 mL
